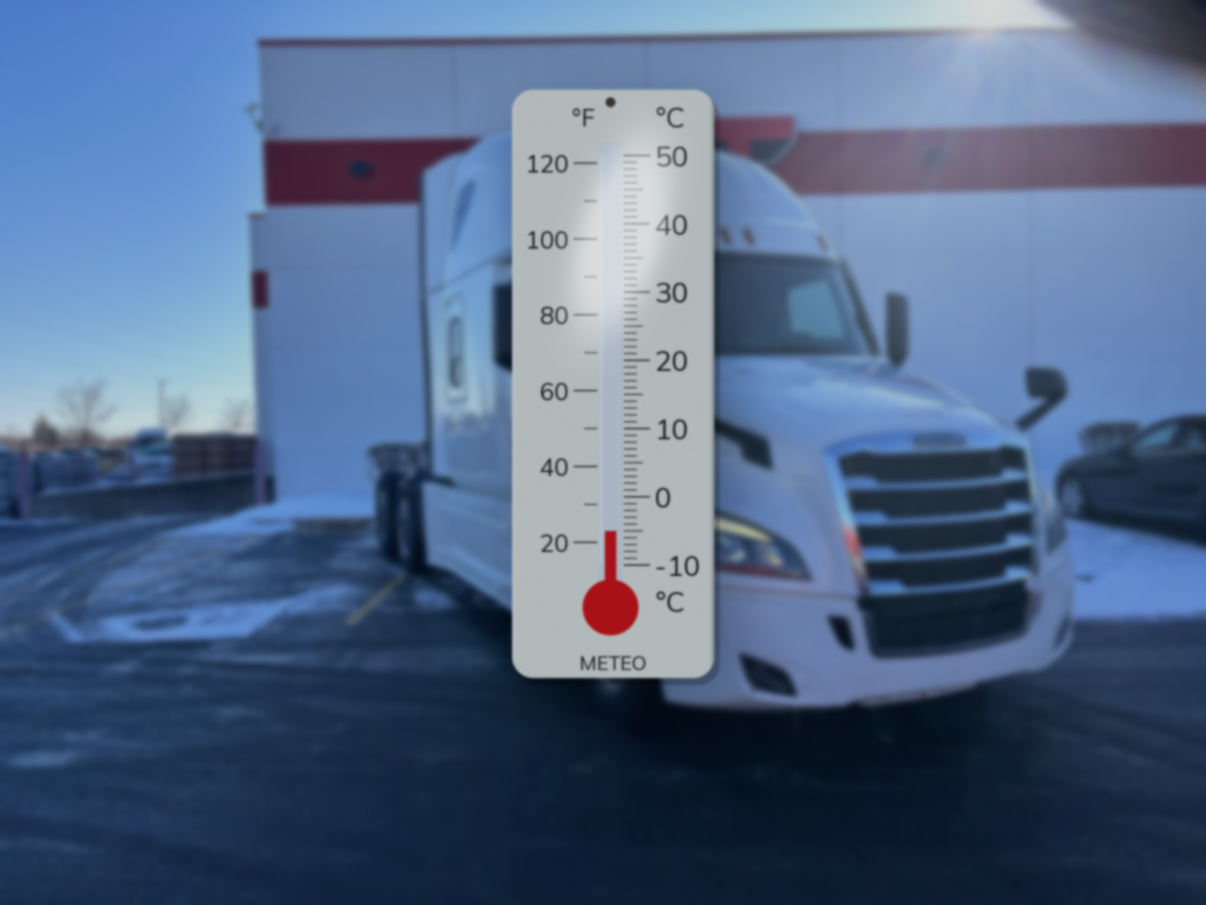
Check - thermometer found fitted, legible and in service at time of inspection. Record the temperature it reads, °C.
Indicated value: -5 °C
